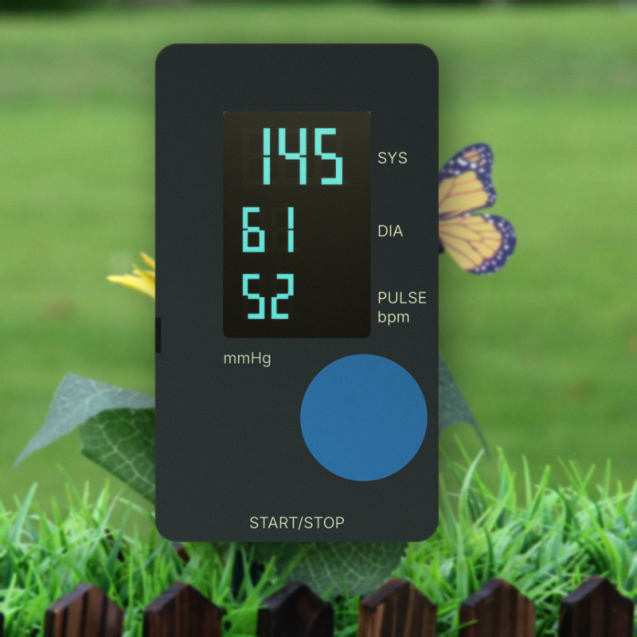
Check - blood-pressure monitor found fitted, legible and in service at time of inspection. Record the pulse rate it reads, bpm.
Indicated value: 52 bpm
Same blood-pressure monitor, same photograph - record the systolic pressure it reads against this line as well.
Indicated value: 145 mmHg
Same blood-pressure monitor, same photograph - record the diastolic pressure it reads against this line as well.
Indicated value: 61 mmHg
